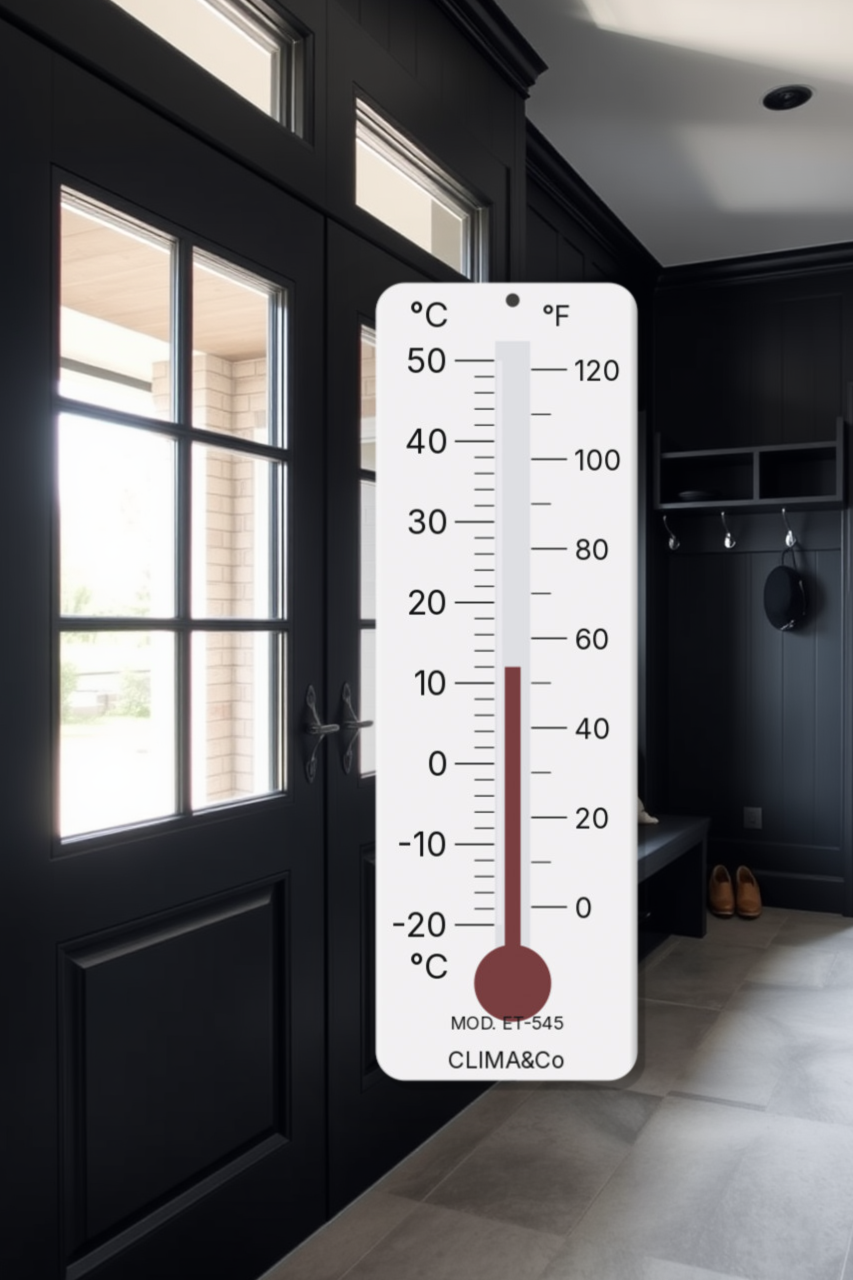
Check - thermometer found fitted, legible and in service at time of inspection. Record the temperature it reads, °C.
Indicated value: 12 °C
